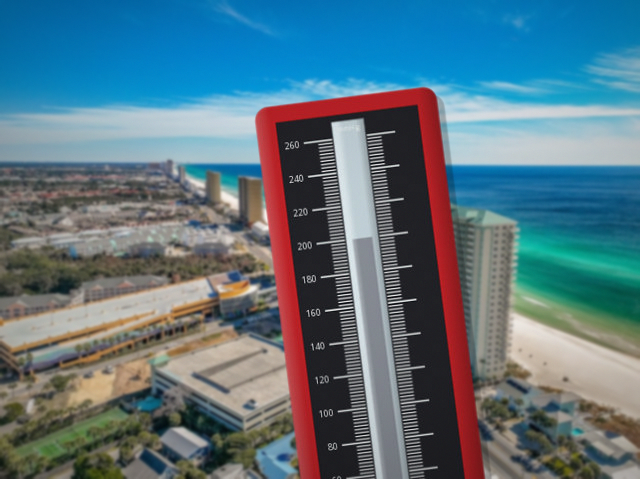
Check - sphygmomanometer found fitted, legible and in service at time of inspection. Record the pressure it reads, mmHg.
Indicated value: 200 mmHg
